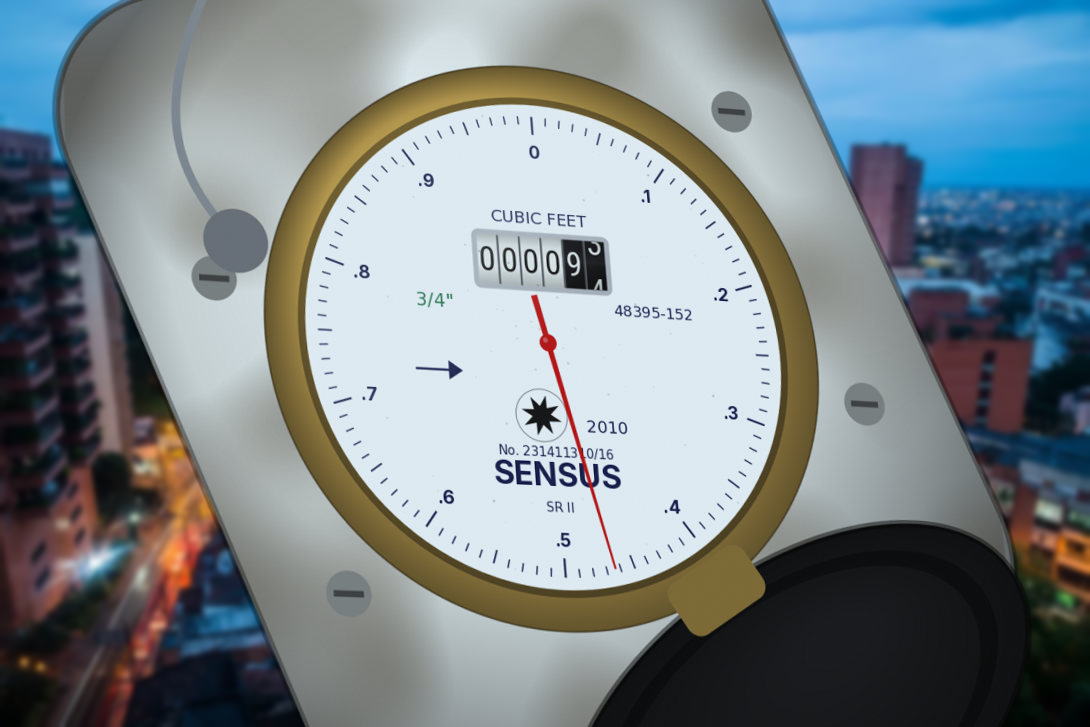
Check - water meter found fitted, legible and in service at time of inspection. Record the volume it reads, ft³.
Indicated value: 93.46 ft³
